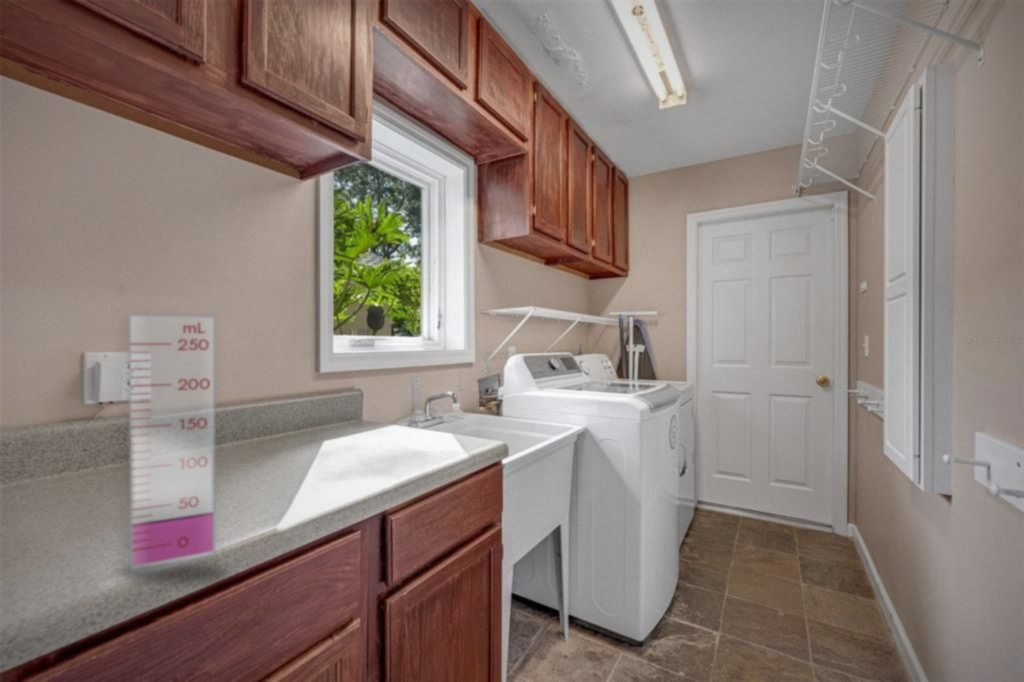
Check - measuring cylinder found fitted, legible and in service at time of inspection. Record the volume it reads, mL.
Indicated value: 30 mL
